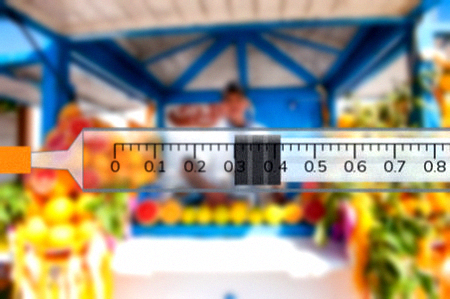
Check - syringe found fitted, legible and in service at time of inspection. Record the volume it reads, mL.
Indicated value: 0.3 mL
